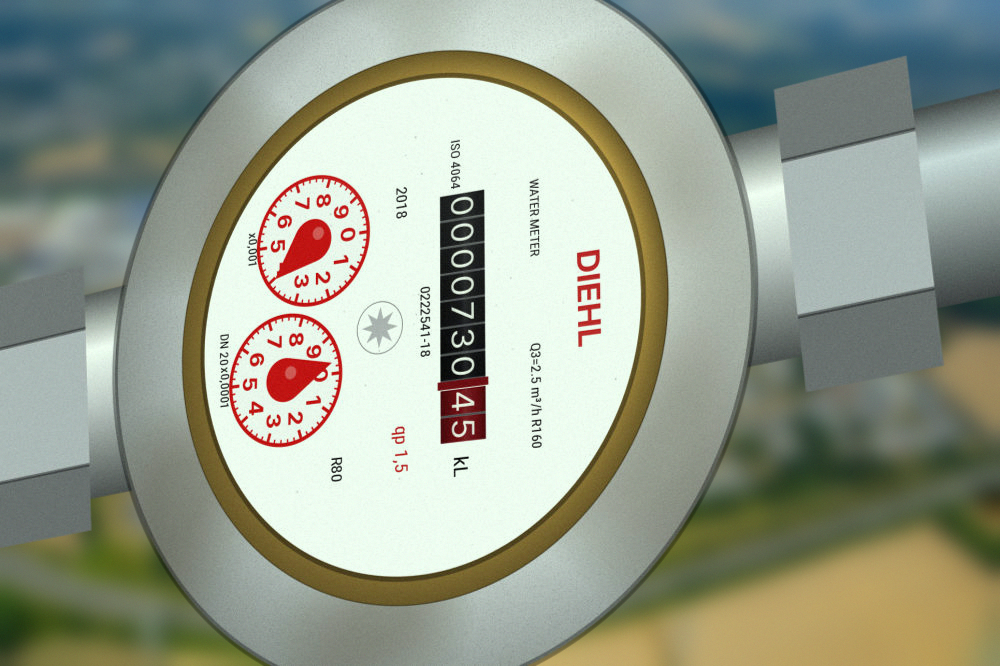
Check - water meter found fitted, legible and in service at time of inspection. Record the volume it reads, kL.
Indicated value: 730.4539 kL
